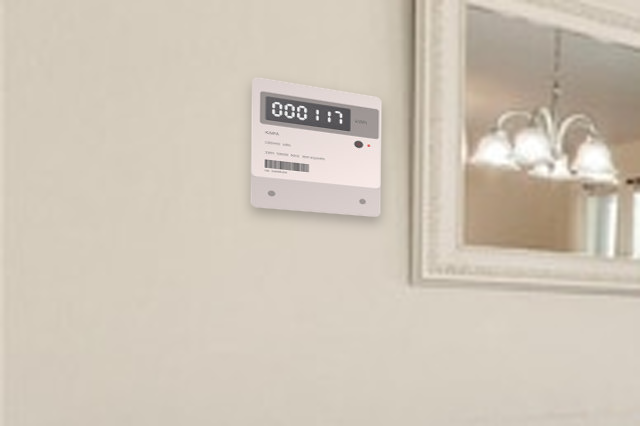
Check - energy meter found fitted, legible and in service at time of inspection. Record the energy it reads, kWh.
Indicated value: 117 kWh
